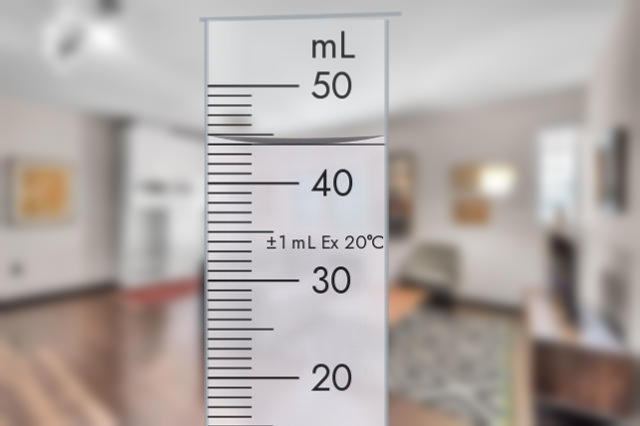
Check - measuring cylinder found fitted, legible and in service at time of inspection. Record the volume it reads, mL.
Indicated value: 44 mL
